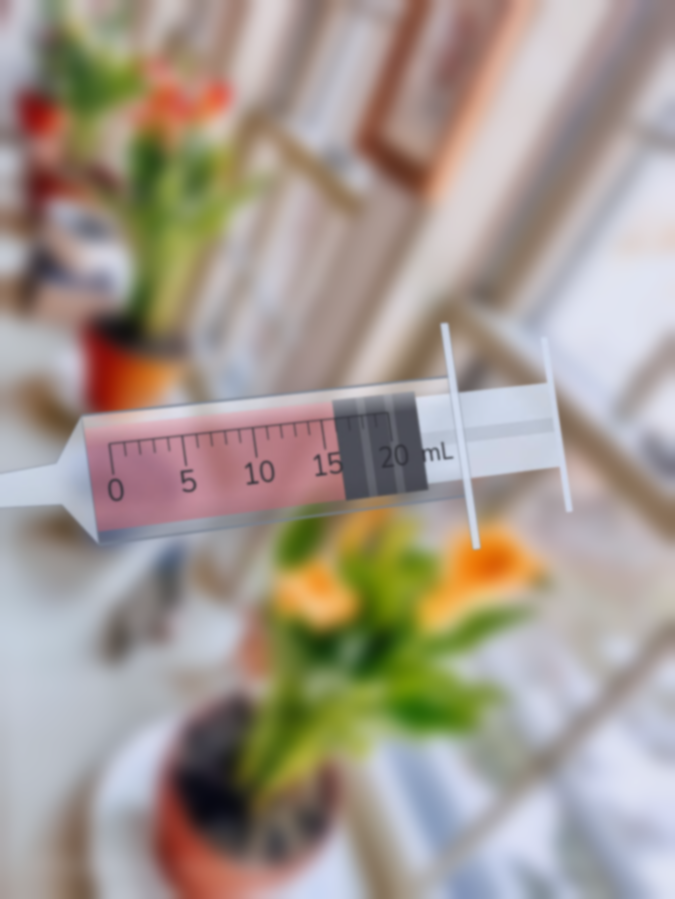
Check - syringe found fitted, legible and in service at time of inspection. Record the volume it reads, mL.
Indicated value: 16 mL
